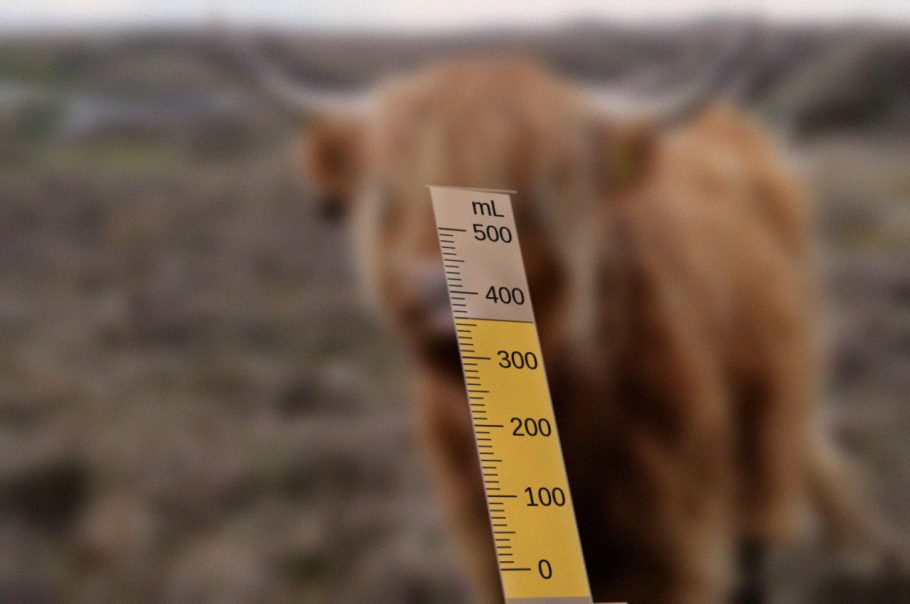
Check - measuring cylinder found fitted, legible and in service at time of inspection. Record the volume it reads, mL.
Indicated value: 360 mL
